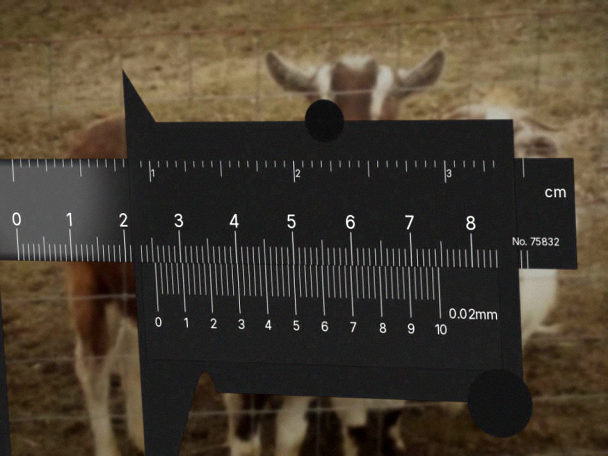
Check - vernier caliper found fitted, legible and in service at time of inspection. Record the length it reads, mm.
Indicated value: 25.4 mm
